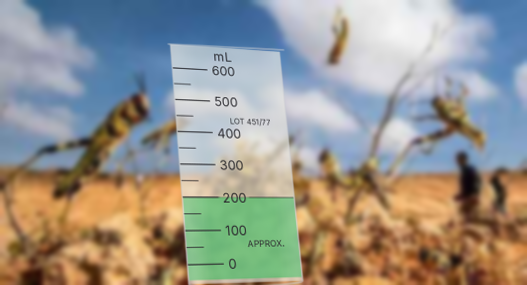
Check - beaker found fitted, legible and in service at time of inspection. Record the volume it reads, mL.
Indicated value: 200 mL
